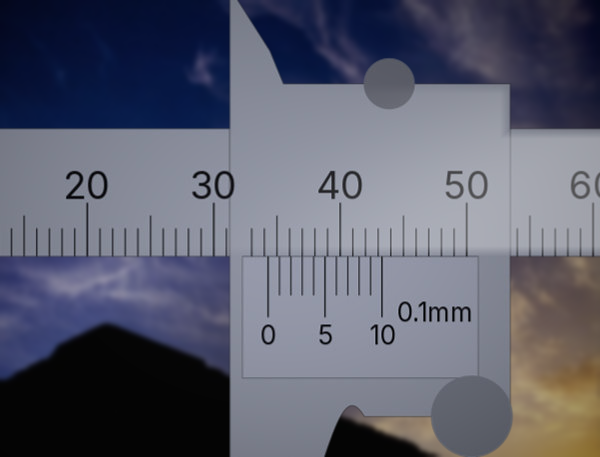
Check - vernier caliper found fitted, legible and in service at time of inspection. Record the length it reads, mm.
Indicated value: 34.3 mm
